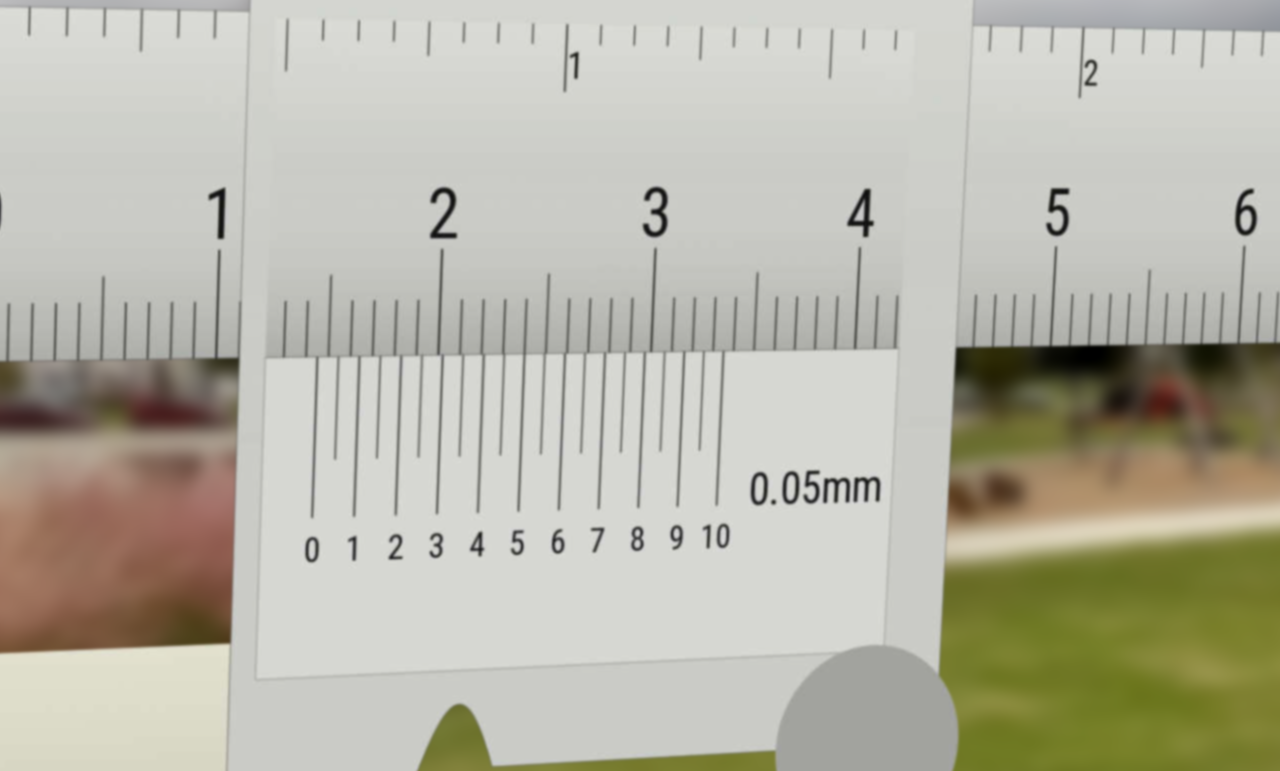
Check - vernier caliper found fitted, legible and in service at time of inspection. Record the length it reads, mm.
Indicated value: 14.5 mm
